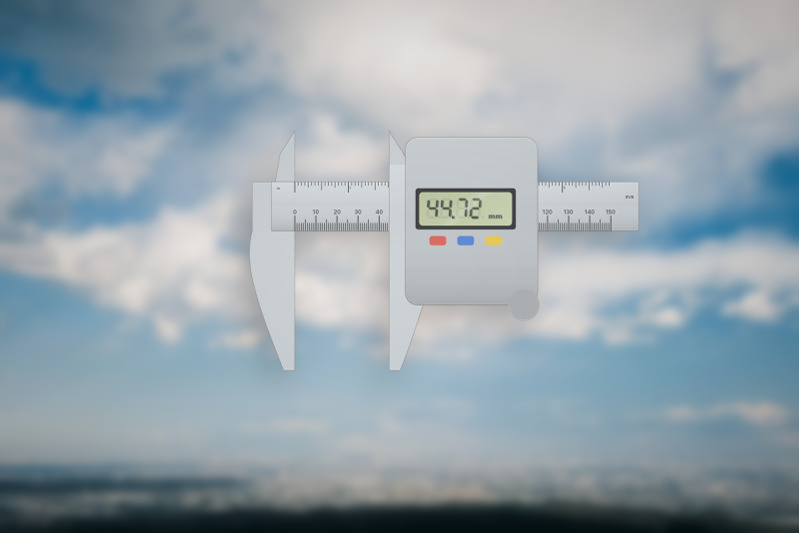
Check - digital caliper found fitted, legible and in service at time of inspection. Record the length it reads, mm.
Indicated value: 44.72 mm
